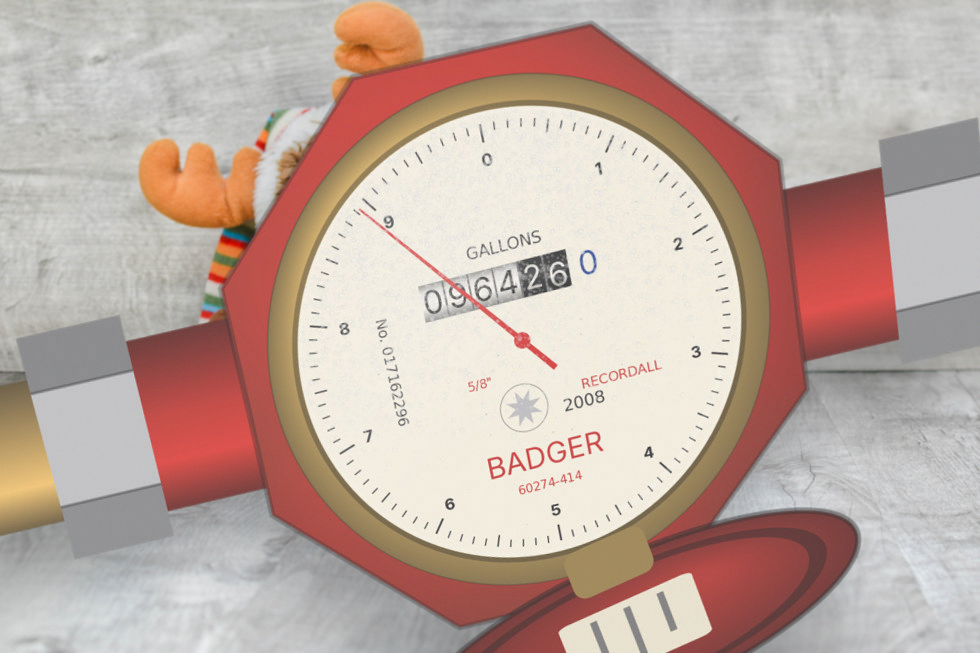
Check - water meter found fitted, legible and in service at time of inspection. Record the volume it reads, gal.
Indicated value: 964258.9 gal
